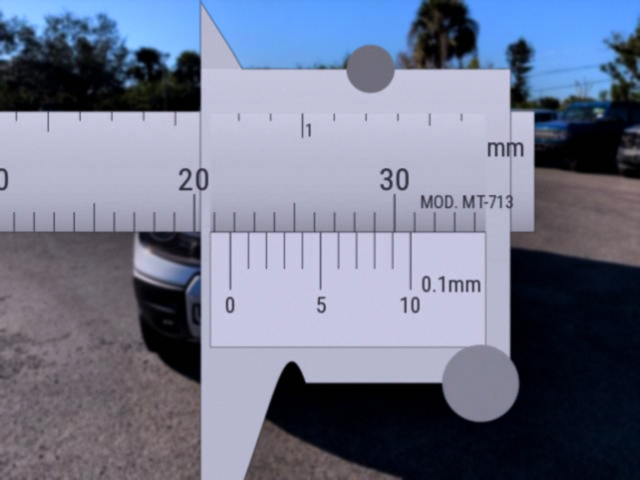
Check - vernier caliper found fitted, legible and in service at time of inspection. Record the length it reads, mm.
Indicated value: 21.8 mm
